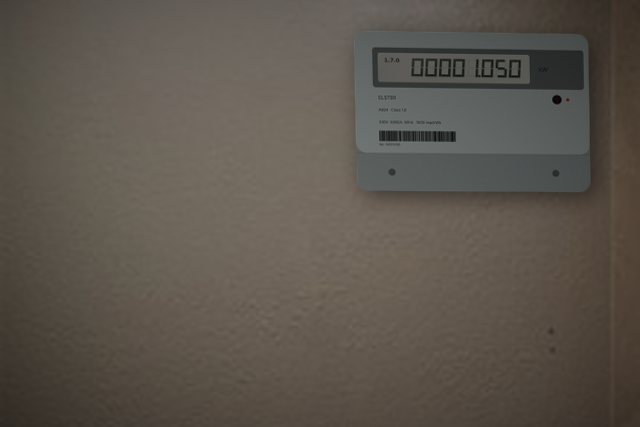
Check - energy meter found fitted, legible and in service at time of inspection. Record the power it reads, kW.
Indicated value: 1.050 kW
